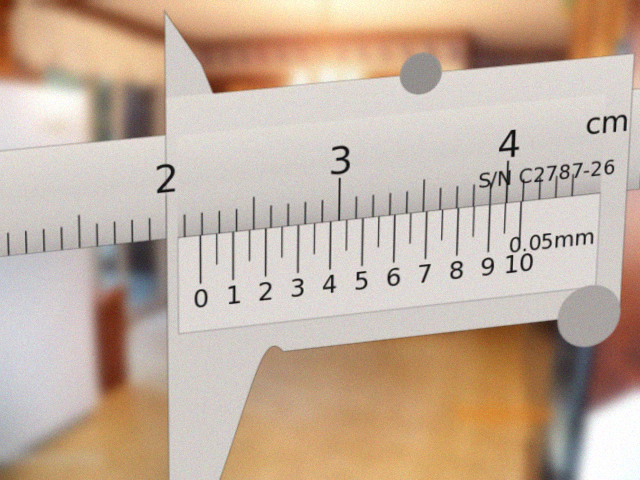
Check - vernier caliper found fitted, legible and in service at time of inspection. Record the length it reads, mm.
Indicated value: 21.9 mm
